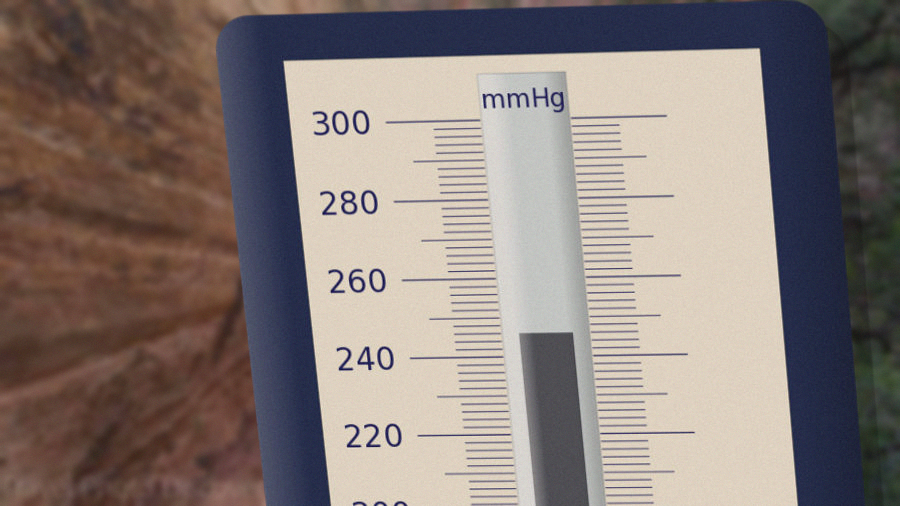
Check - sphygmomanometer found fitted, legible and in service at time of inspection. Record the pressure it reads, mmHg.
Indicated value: 246 mmHg
